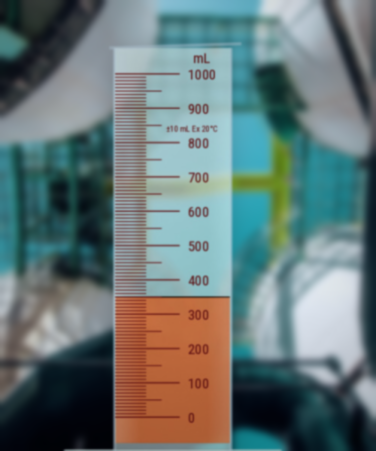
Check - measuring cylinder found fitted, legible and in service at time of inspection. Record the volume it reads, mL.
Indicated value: 350 mL
